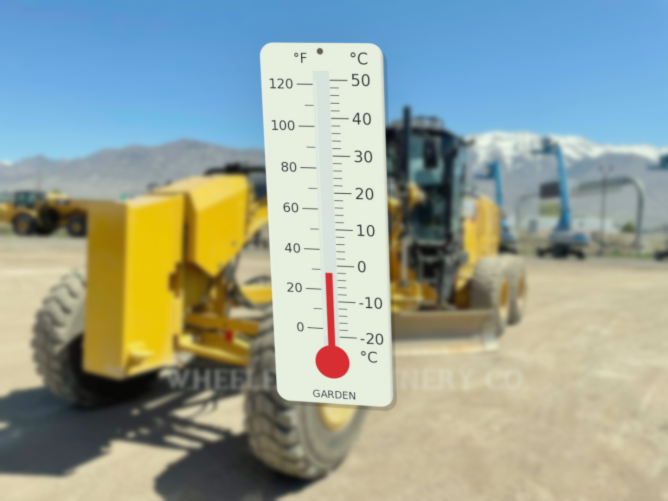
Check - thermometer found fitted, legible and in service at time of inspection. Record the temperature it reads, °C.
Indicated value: -2 °C
